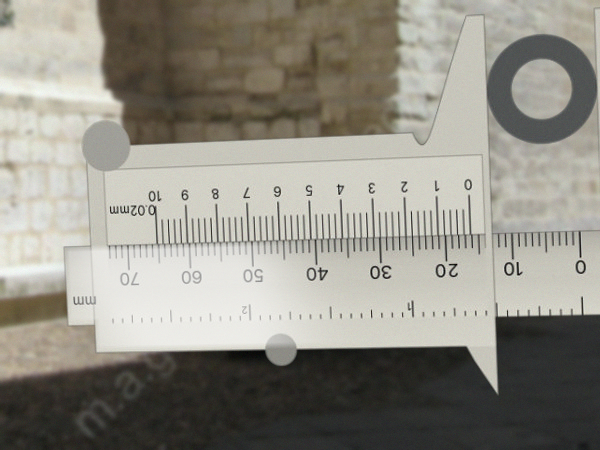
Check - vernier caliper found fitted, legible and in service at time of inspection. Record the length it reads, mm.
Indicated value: 16.2 mm
